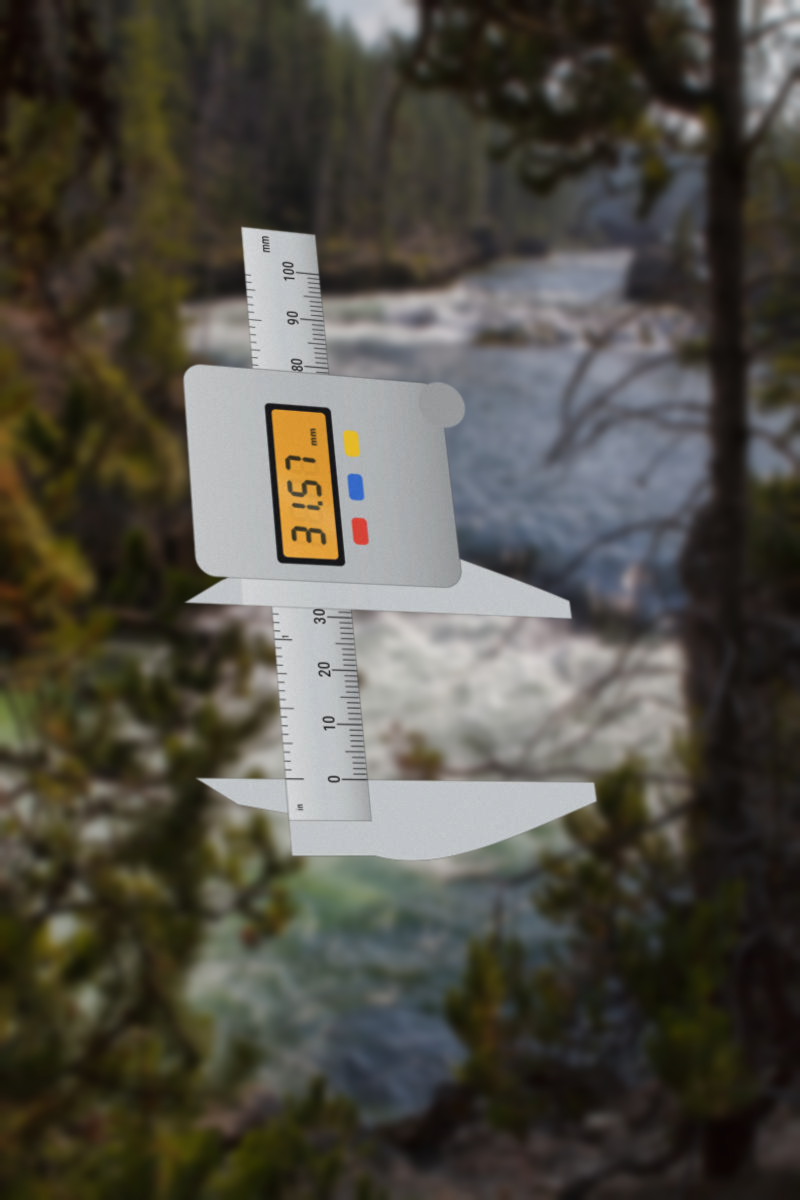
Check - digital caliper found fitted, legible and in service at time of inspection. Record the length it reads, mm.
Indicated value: 31.57 mm
